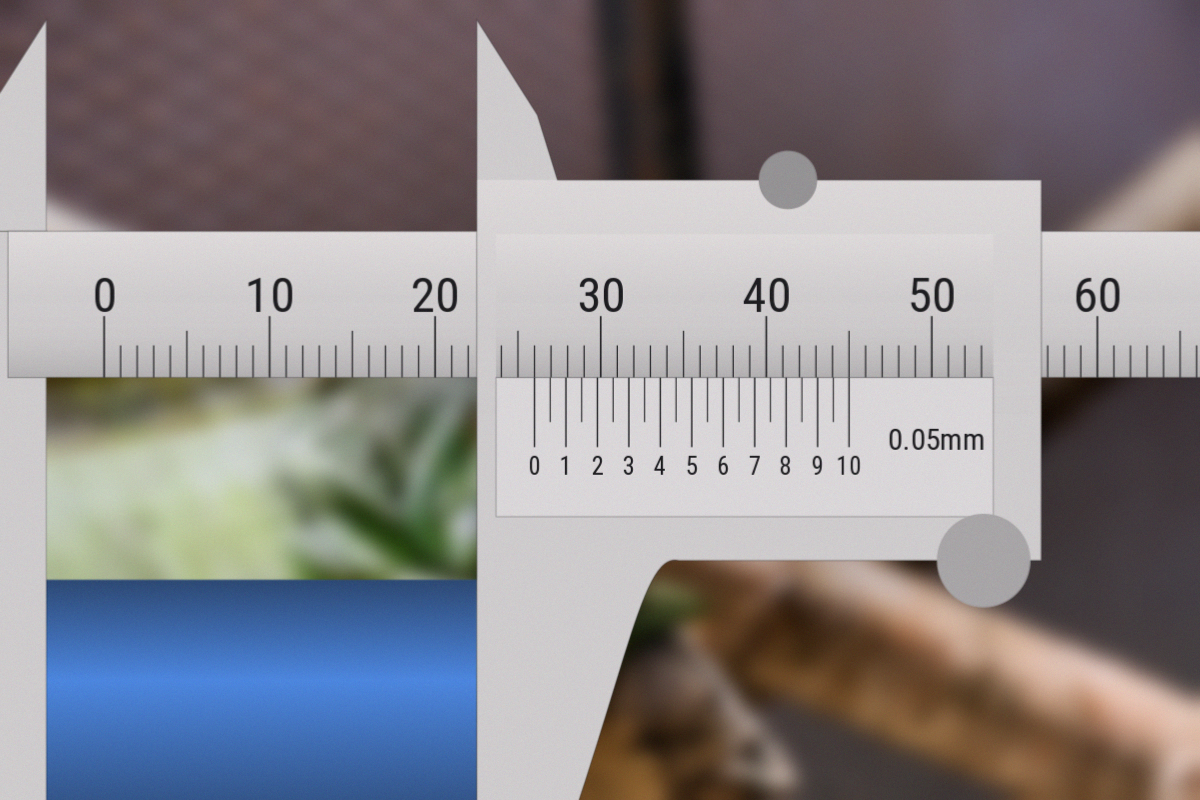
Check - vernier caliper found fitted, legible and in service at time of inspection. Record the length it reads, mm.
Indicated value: 26.0 mm
